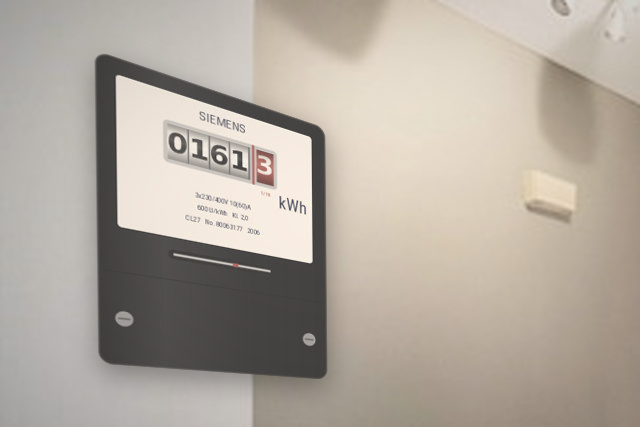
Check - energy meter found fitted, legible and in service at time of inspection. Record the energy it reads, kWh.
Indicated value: 161.3 kWh
